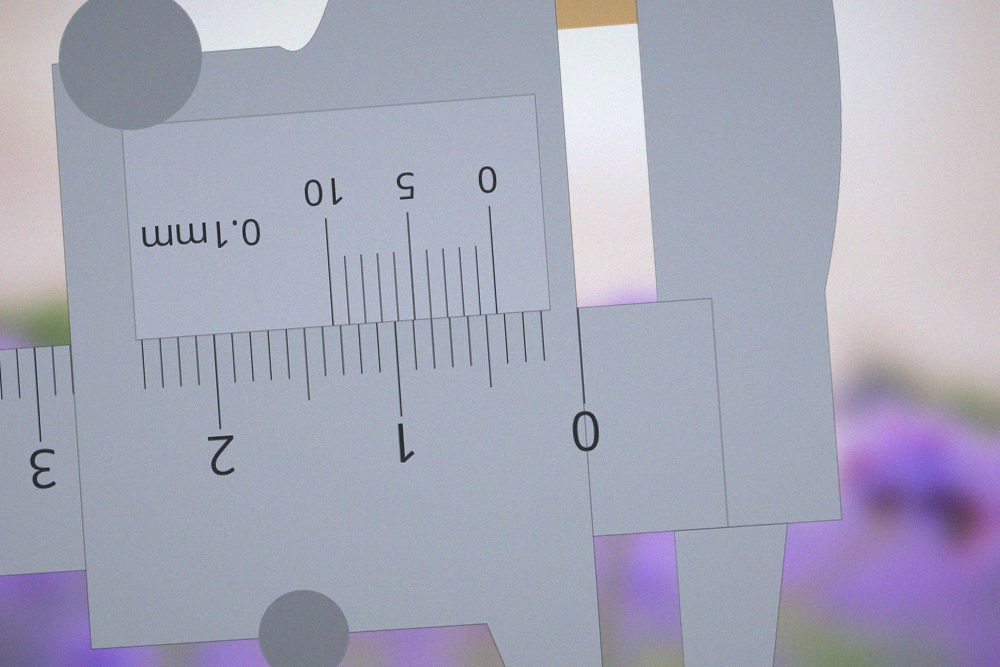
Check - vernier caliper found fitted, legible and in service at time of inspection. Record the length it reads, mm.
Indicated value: 4.4 mm
